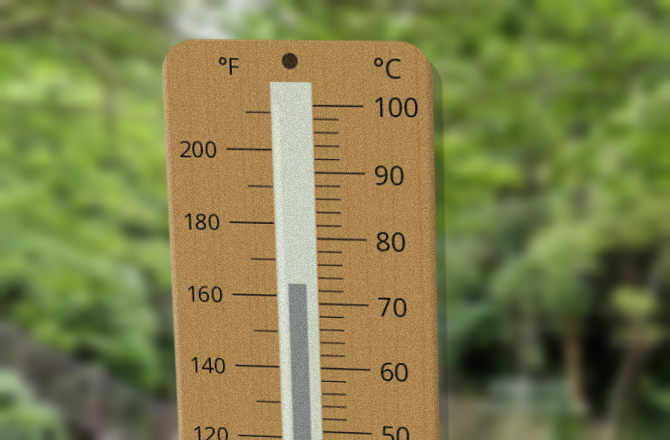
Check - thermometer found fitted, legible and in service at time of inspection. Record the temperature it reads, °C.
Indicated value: 73 °C
